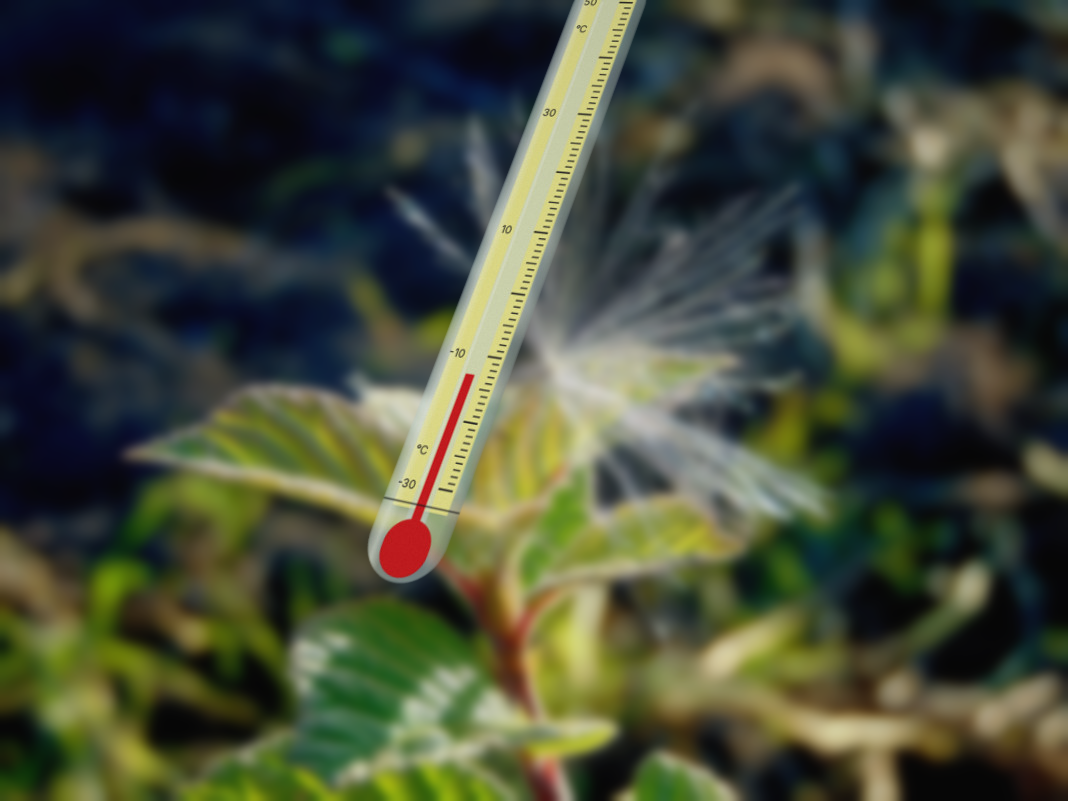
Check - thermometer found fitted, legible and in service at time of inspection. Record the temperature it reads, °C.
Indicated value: -13 °C
